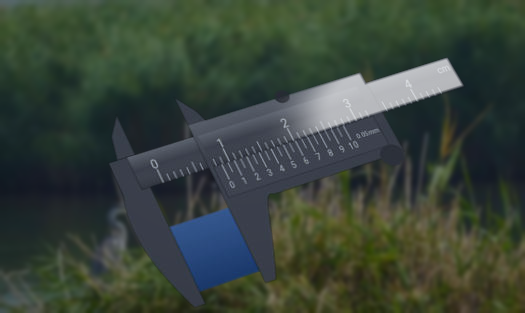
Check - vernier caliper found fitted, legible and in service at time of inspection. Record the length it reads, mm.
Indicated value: 8.8 mm
